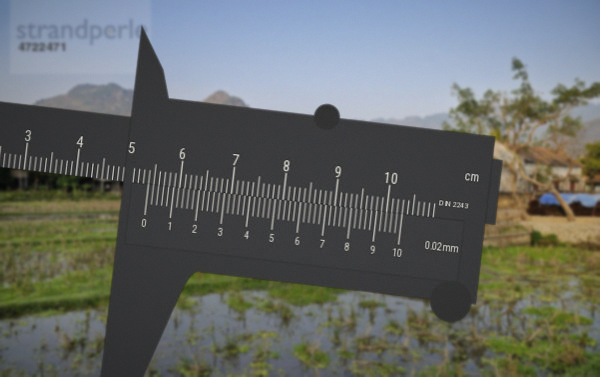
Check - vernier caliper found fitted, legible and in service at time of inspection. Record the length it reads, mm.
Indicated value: 54.0 mm
